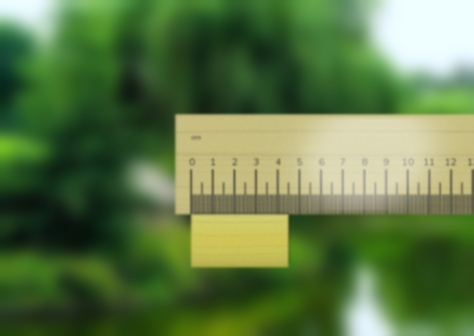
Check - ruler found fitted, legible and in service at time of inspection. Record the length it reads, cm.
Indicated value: 4.5 cm
